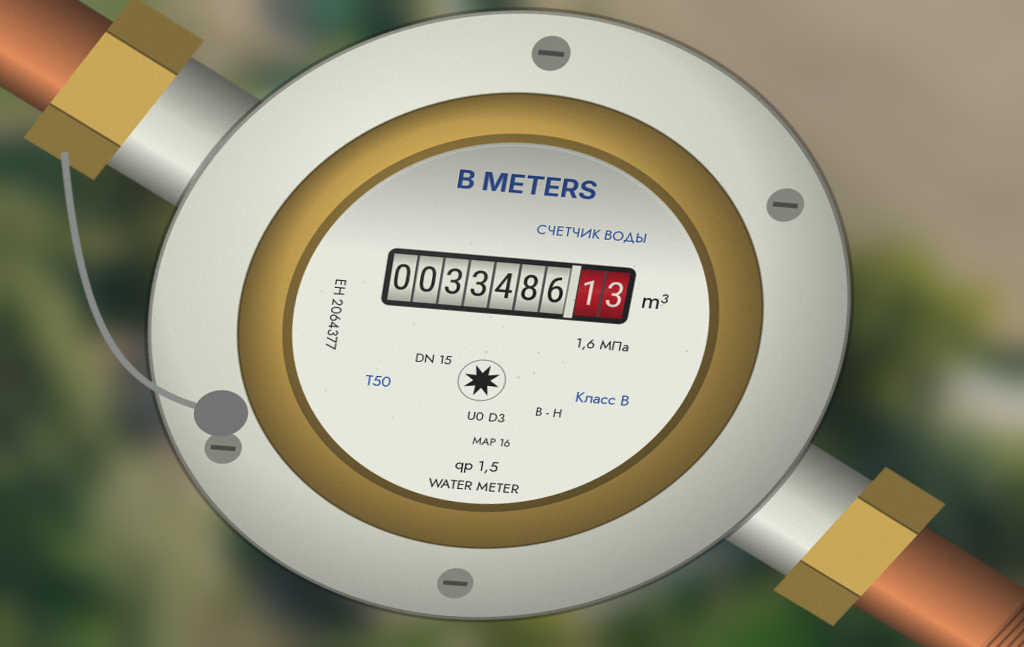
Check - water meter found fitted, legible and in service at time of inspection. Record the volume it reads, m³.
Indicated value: 33486.13 m³
